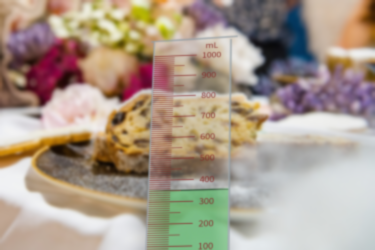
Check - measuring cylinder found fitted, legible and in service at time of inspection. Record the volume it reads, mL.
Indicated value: 350 mL
